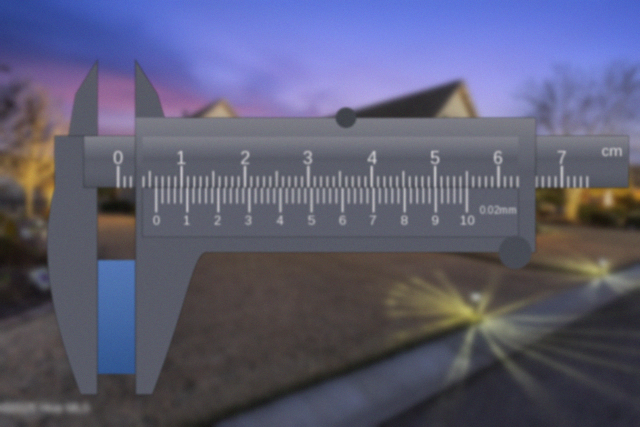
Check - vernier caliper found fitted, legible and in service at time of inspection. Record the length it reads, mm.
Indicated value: 6.0 mm
